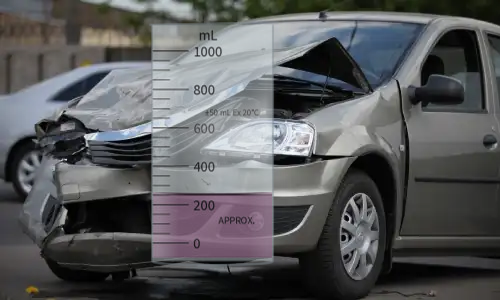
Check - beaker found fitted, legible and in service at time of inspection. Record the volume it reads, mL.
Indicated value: 250 mL
